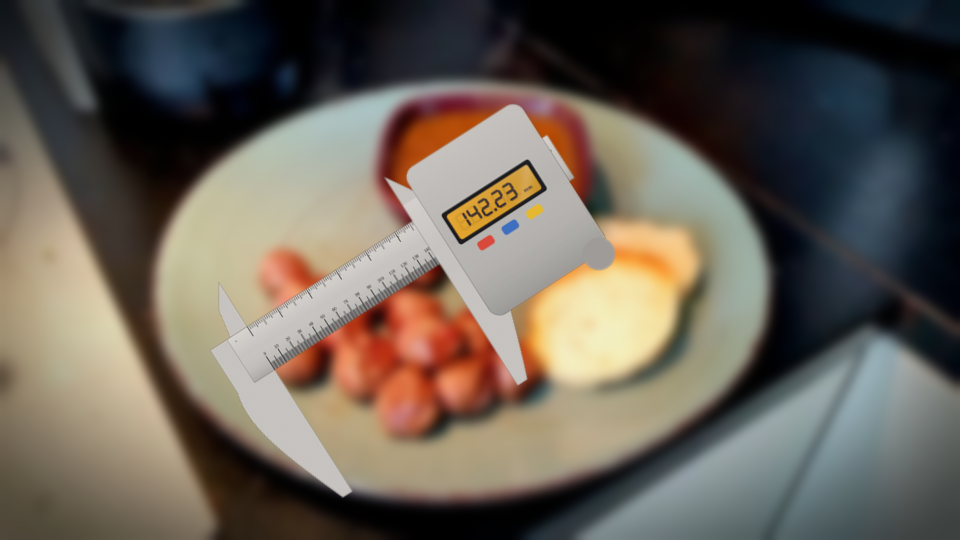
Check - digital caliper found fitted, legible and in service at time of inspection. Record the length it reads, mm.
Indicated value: 142.23 mm
